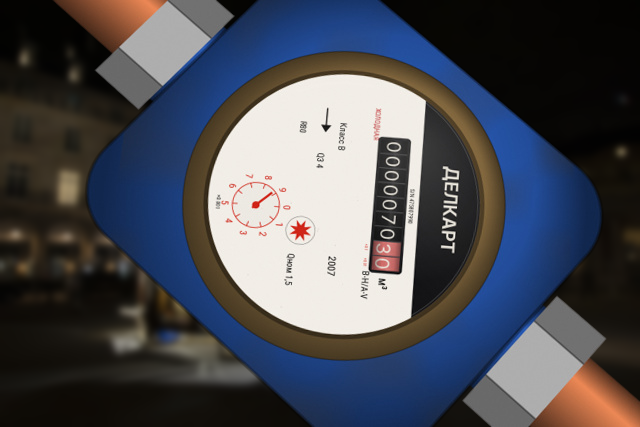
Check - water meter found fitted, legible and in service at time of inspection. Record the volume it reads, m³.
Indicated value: 70.298 m³
